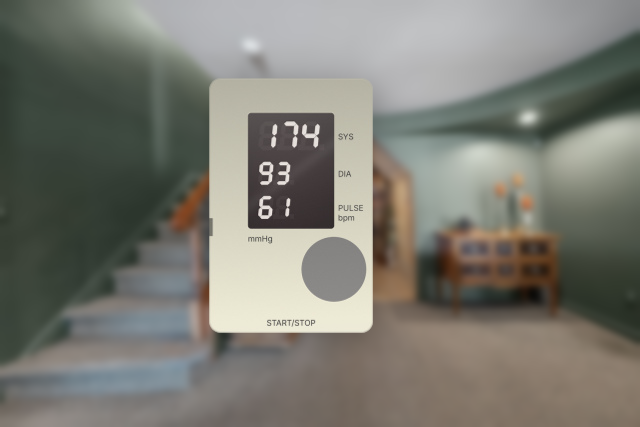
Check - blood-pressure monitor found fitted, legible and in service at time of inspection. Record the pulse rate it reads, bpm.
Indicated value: 61 bpm
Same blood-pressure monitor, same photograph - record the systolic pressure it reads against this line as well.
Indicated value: 174 mmHg
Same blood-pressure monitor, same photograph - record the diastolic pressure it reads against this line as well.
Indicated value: 93 mmHg
